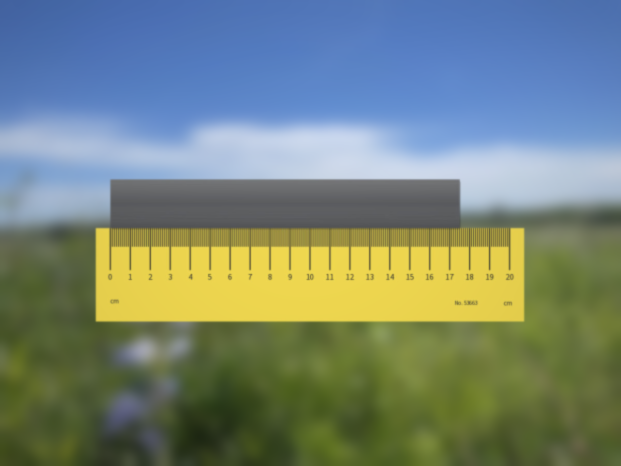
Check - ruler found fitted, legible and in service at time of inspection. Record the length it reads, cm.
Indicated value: 17.5 cm
